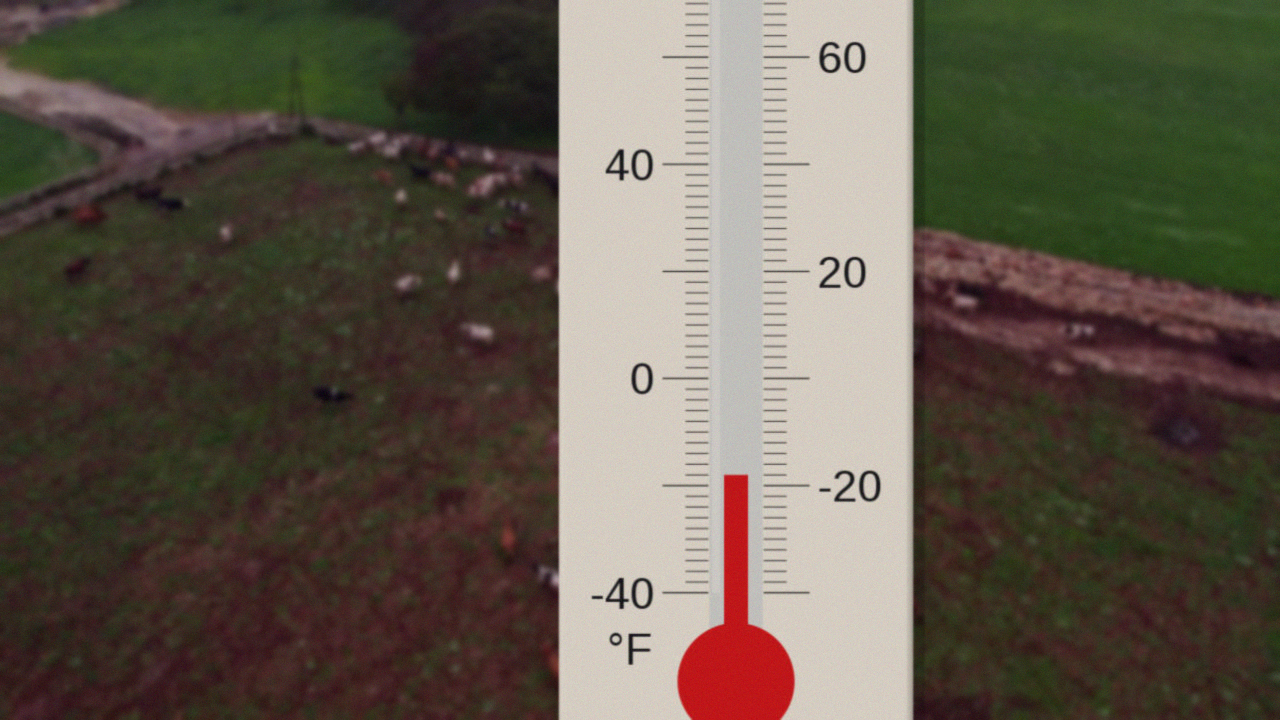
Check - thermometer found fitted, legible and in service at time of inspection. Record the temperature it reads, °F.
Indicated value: -18 °F
